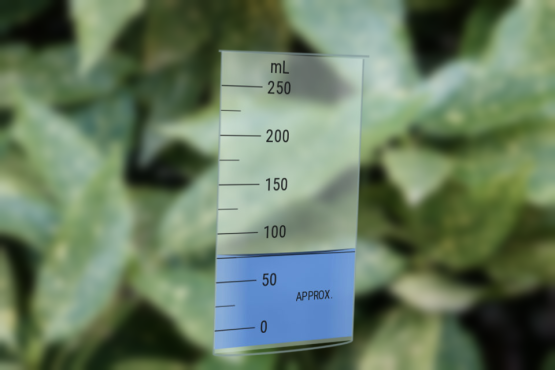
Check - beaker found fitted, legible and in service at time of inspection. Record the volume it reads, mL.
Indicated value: 75 mL
